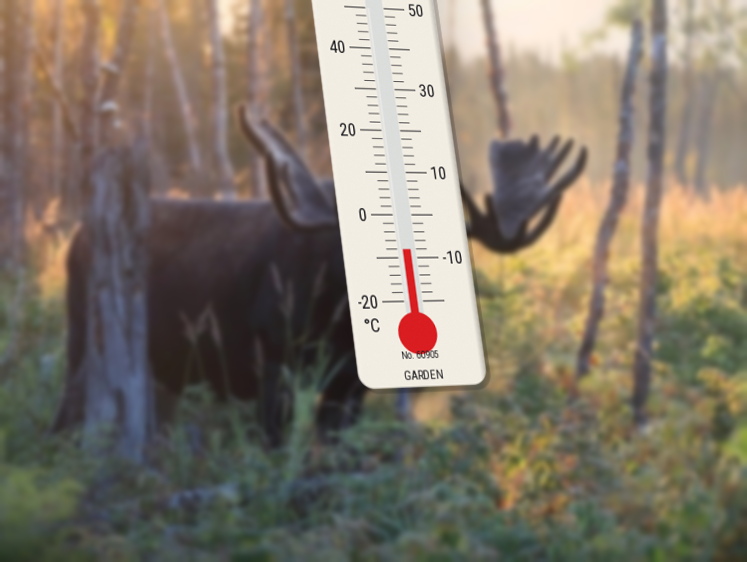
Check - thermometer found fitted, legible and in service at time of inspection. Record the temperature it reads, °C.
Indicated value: -8 °C
